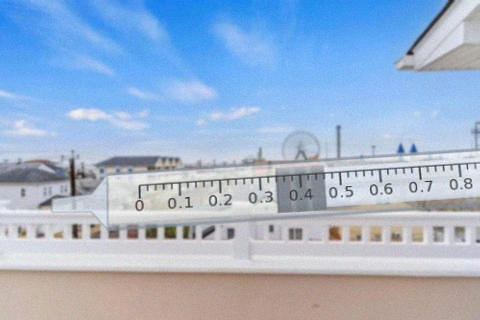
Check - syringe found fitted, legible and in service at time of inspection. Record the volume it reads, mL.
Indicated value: 0.34 mL
